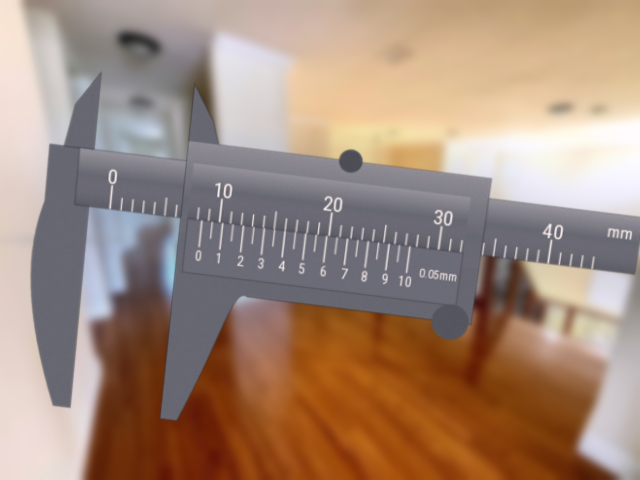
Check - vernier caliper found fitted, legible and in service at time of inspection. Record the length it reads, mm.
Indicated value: 8.4 mm
